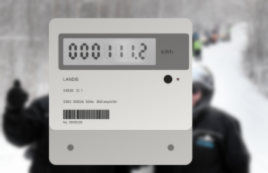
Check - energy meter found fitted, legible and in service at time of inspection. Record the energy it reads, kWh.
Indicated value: 111.2 kWh
